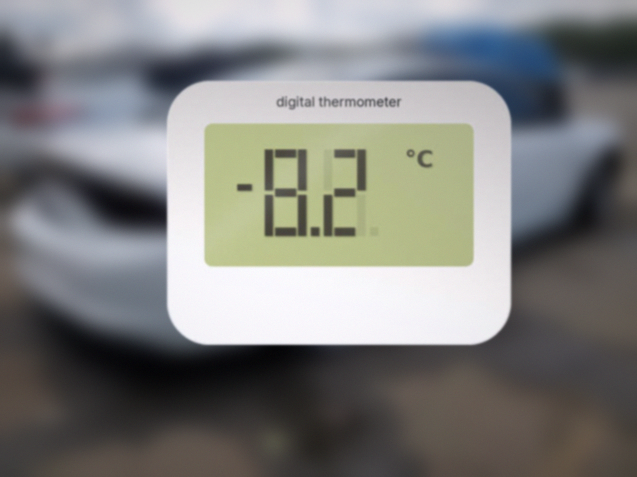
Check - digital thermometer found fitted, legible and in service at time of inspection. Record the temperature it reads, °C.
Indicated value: -8.2 °C
